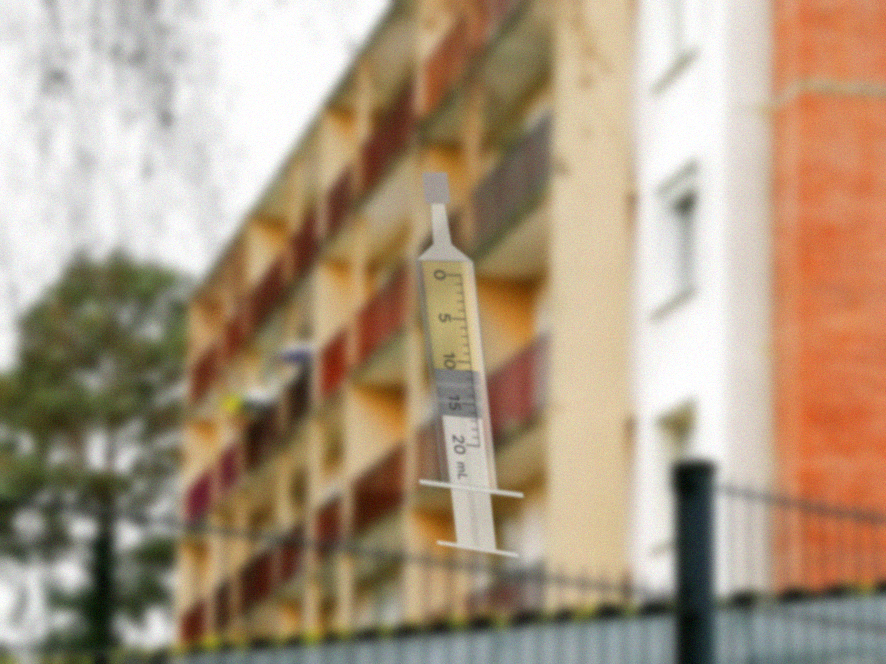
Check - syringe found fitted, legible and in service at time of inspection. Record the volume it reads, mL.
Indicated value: 11 mL
